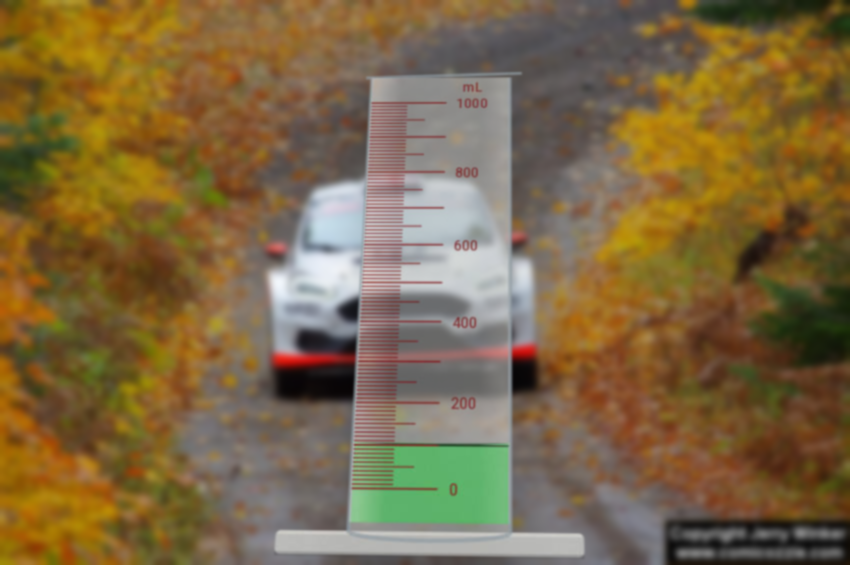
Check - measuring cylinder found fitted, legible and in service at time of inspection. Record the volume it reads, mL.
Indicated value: 100 mL
